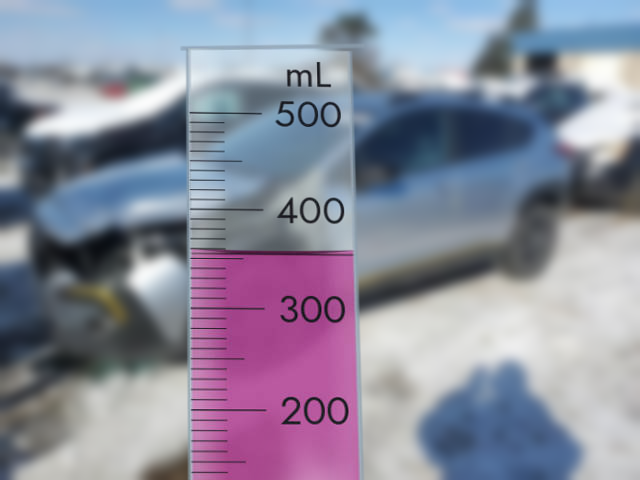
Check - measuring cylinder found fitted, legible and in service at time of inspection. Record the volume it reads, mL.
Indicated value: 355 mL
